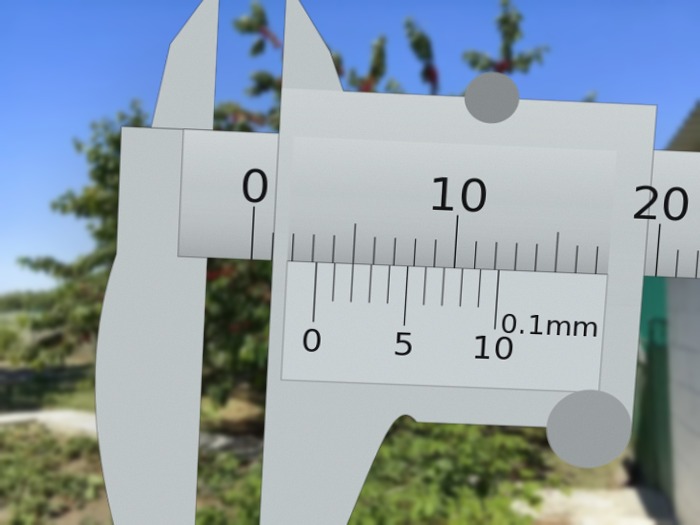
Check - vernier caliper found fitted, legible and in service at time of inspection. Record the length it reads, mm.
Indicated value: 3.2 mm
